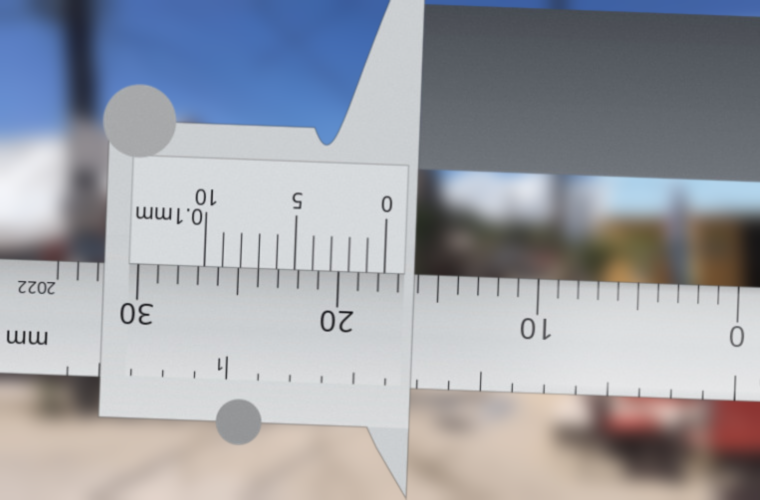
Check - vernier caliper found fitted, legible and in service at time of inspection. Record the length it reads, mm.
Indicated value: 17.7 mm
